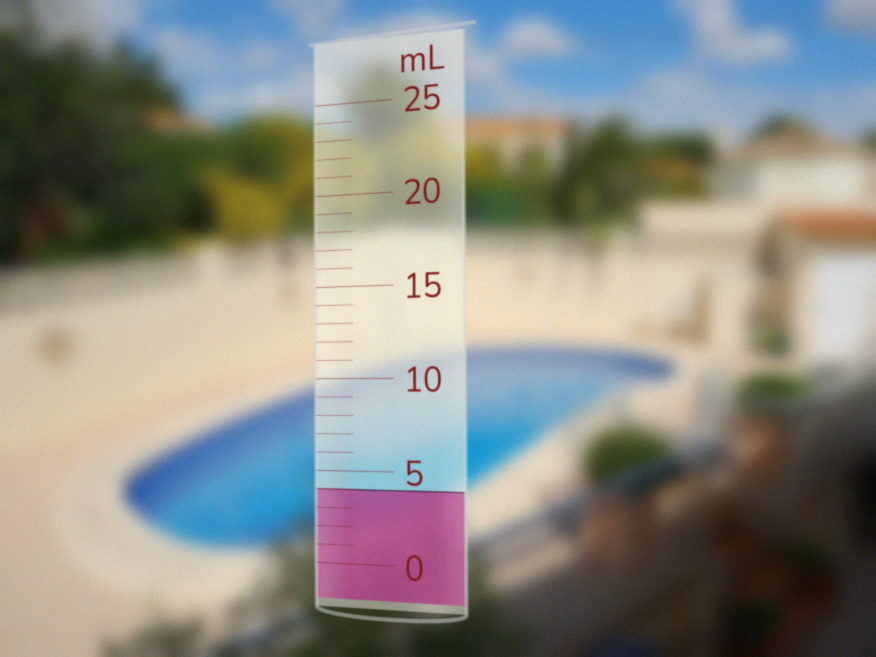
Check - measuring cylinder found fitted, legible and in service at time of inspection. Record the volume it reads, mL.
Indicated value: 4 mL
